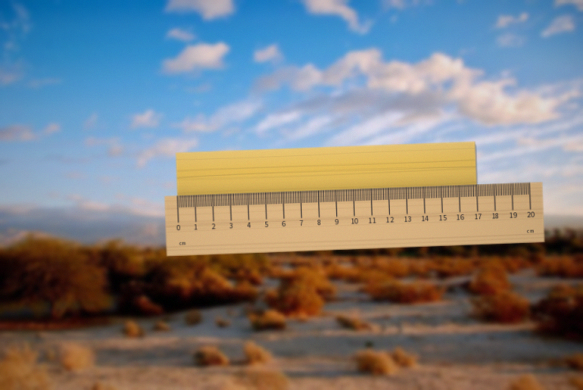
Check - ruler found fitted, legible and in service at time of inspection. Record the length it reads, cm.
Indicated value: 17 cm
